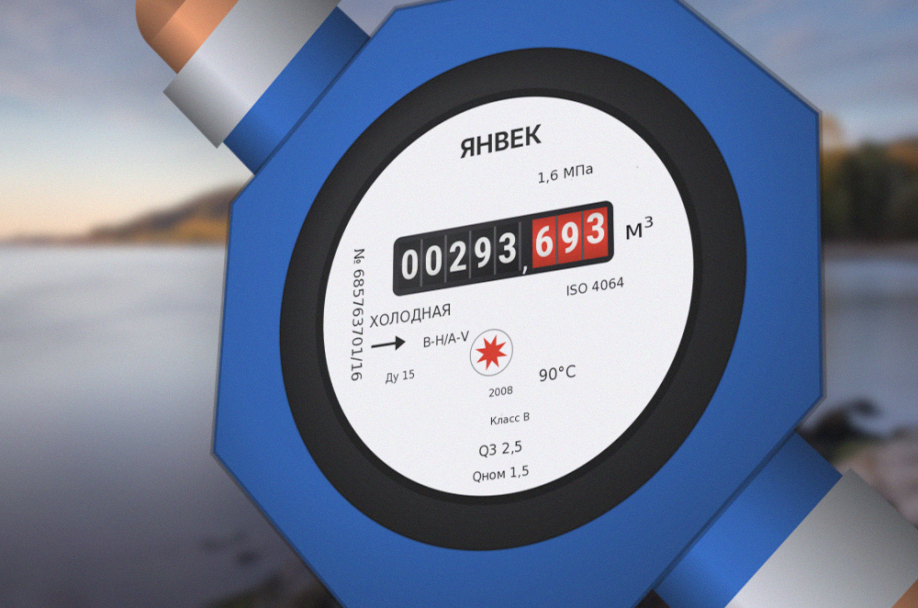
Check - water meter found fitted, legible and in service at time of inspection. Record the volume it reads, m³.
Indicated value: 293.693 m³
